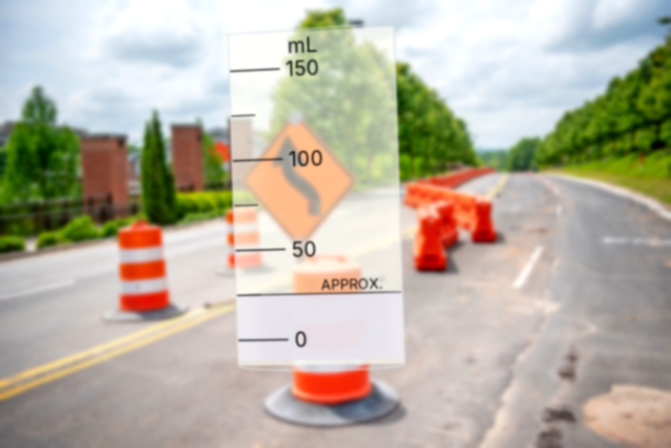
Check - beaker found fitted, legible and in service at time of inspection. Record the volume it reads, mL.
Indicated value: 25 mL
